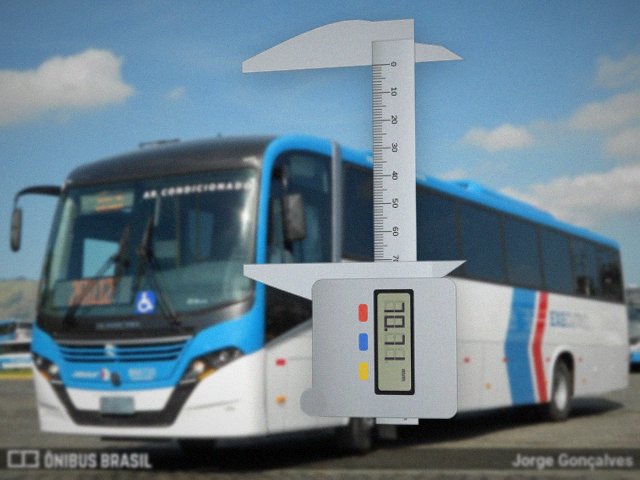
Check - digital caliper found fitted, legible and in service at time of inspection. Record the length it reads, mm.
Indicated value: 70.71 mm
